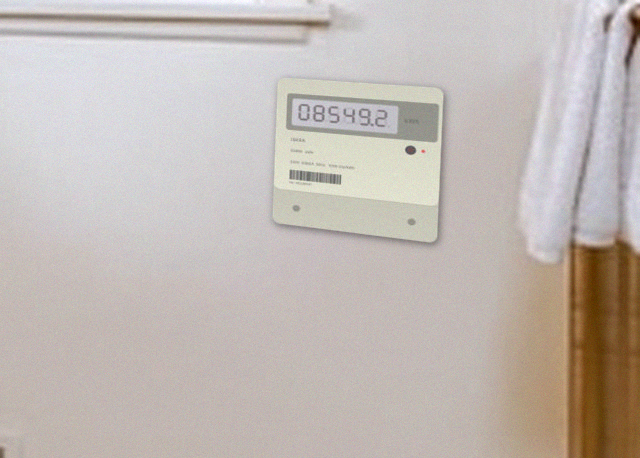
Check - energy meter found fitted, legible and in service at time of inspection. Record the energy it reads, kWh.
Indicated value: 8549.2 kWh
